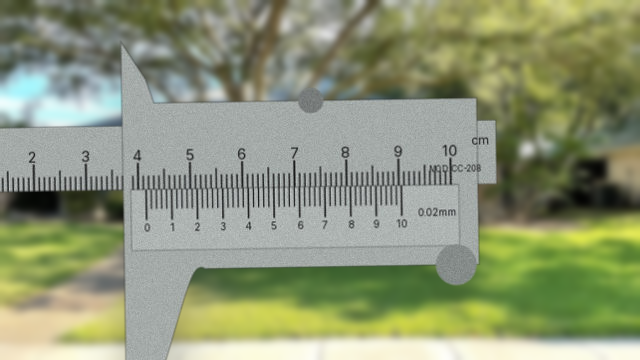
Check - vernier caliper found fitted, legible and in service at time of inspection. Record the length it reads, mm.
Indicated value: 41.5 mm
